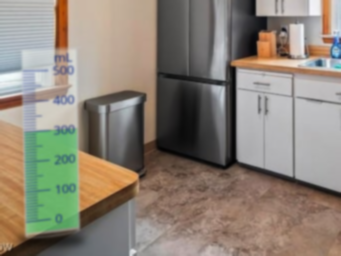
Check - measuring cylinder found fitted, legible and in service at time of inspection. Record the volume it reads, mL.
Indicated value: 300 mL
